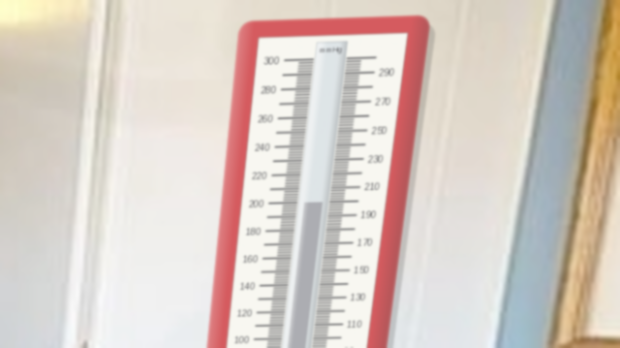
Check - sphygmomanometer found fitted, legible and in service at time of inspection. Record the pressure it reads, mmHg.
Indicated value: 200 mmHg
